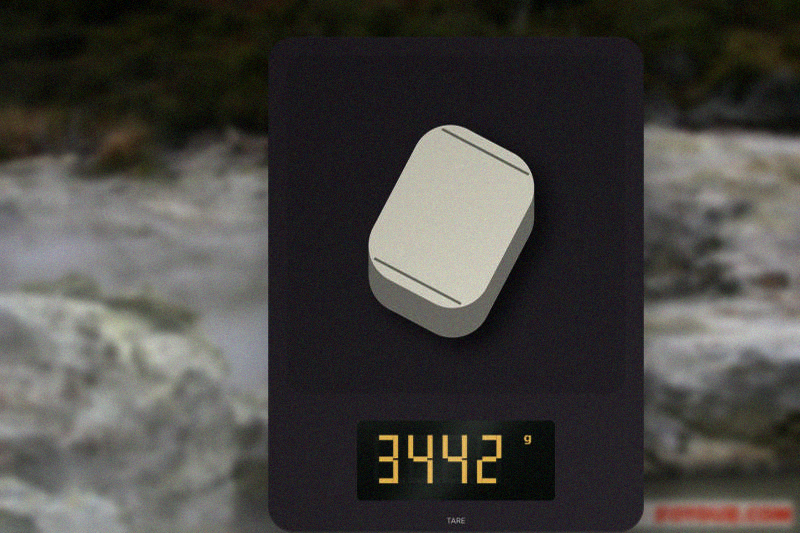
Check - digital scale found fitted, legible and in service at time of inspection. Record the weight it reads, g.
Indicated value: 3442 g
